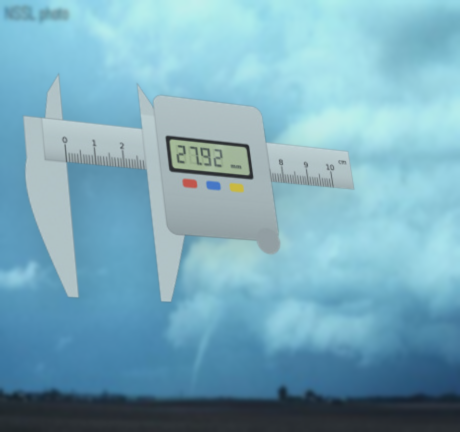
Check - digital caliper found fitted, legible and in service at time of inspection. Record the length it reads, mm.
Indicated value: 27.92 mm
